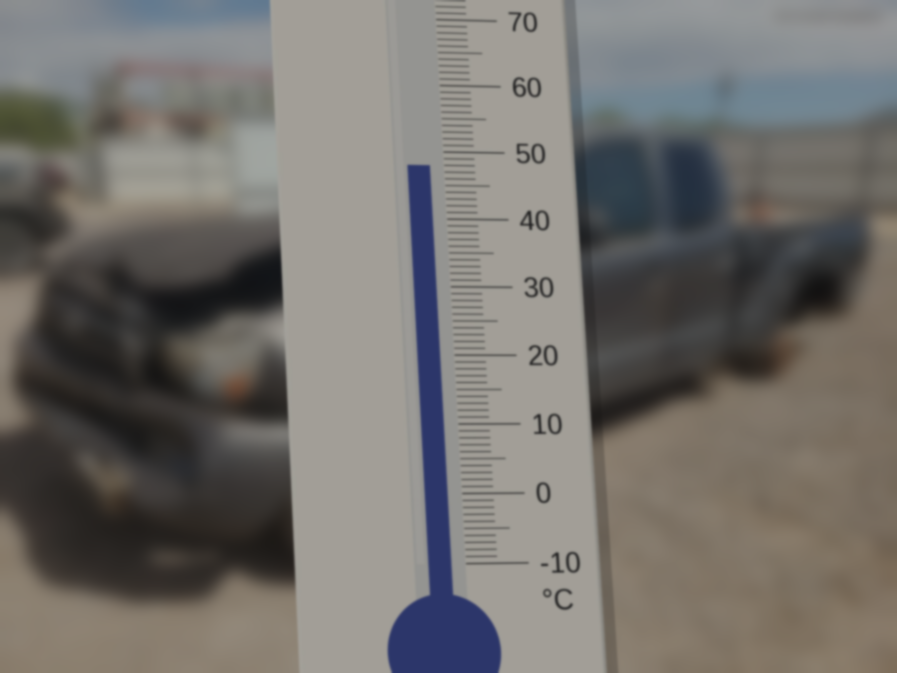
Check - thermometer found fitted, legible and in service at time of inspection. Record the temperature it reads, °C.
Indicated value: 48 °C
